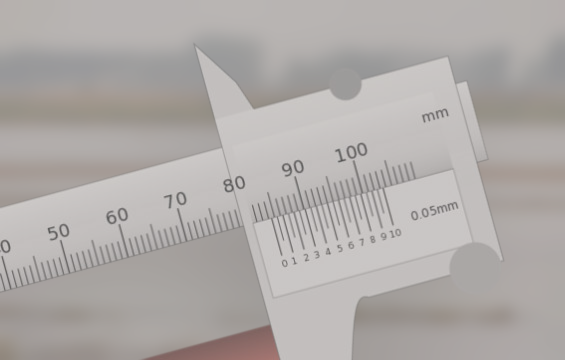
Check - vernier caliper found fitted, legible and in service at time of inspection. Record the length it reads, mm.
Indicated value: 84.5 mm
